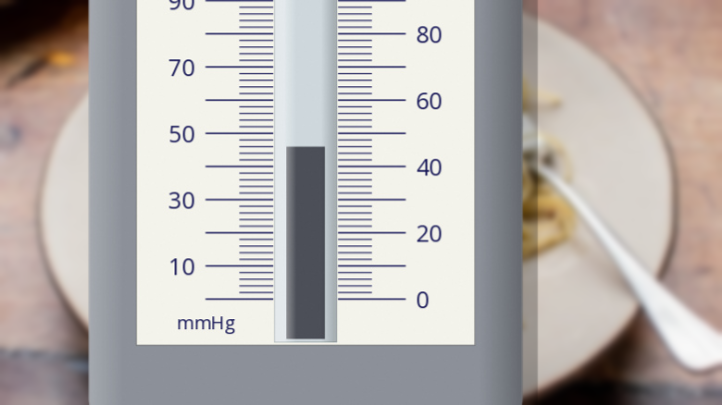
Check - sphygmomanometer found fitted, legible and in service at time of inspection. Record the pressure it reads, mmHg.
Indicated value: 46 mmHg
